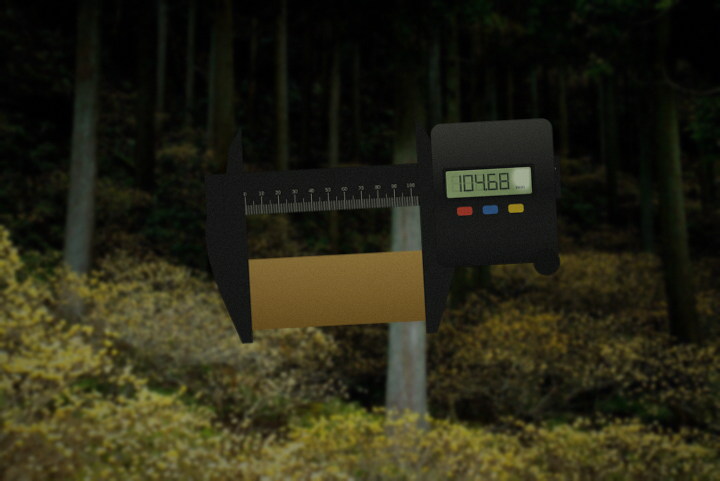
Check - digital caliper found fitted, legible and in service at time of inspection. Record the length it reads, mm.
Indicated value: 104.68 mm
